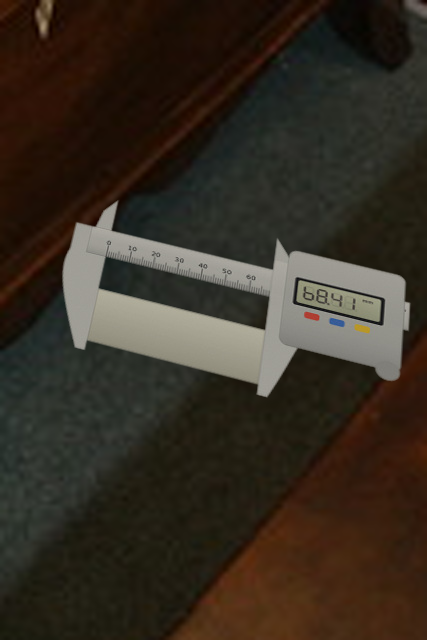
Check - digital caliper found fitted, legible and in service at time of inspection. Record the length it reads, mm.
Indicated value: 68.41 mm
